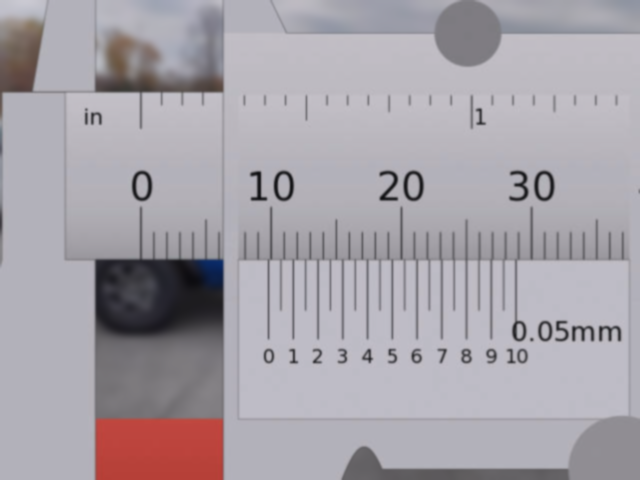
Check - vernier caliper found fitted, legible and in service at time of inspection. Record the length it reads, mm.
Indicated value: 9.8 mm
